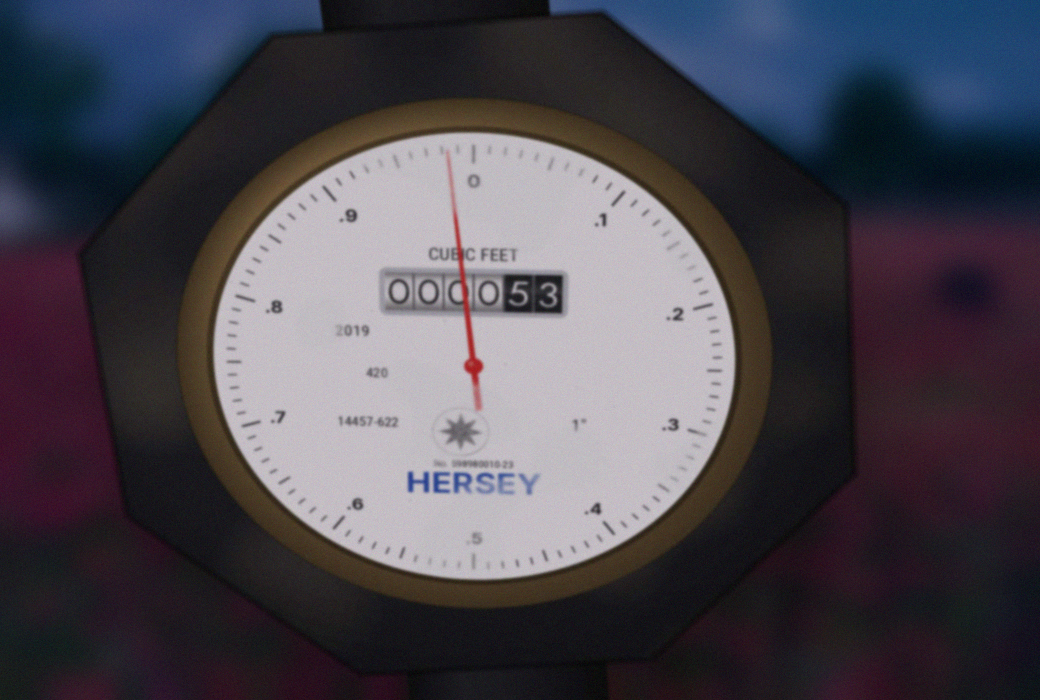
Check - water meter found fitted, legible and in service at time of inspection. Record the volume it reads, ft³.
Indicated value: 52.98 ft³
